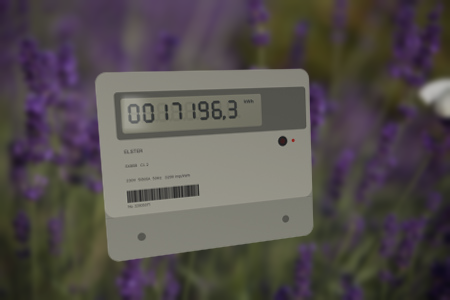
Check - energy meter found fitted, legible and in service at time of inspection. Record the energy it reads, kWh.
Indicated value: 17196.3 kWh
